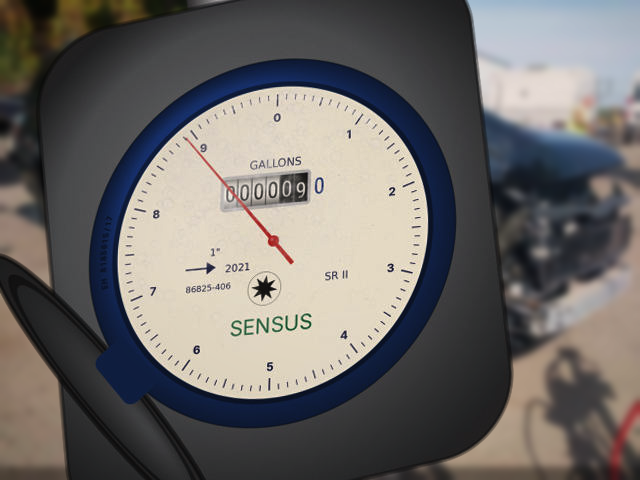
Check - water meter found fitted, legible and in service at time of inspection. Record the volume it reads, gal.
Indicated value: 88.9 gal
